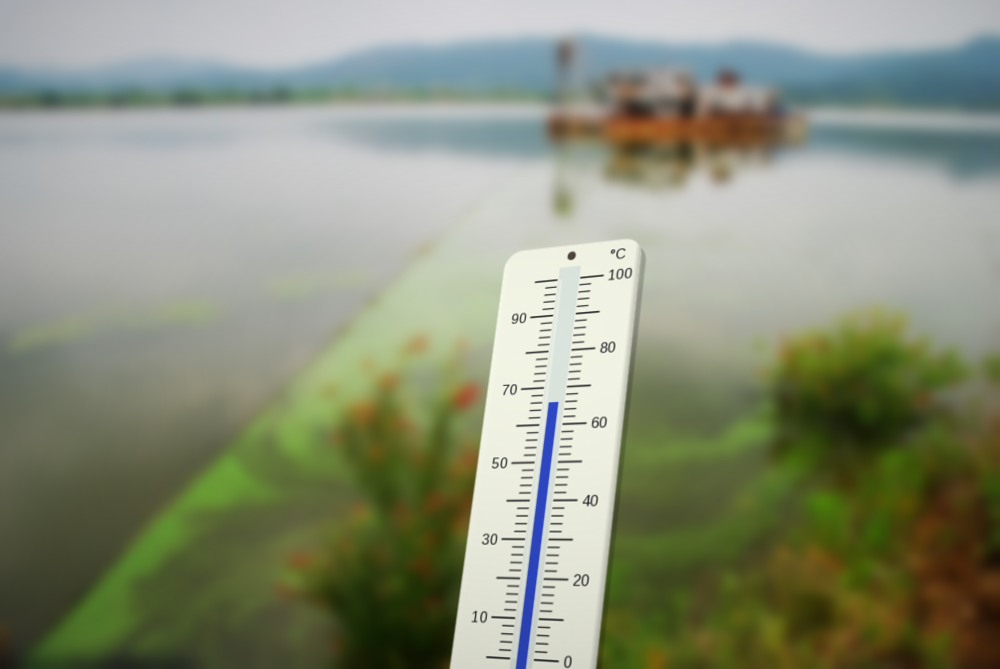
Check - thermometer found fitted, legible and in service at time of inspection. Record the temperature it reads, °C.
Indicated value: 66 °C
